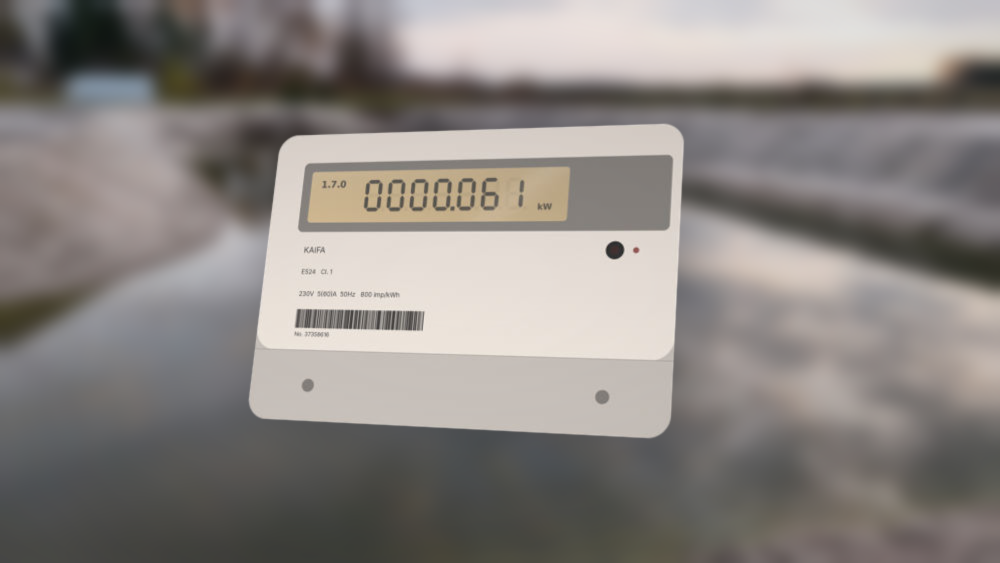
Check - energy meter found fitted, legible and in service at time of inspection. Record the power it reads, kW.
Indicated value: 0.061 kW
